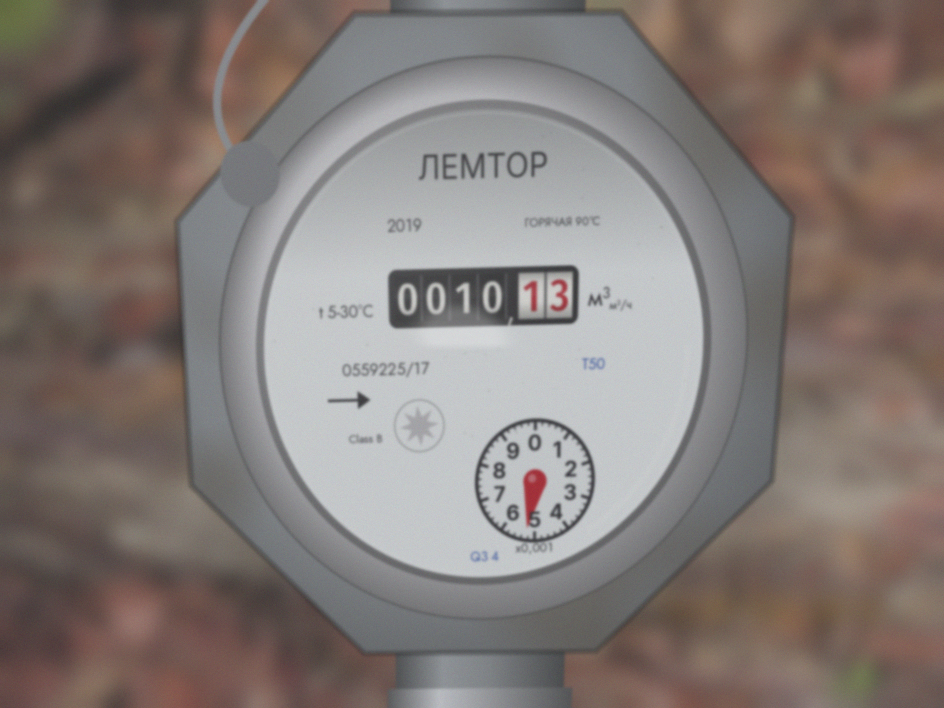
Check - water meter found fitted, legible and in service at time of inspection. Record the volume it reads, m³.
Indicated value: 10.135 m³
